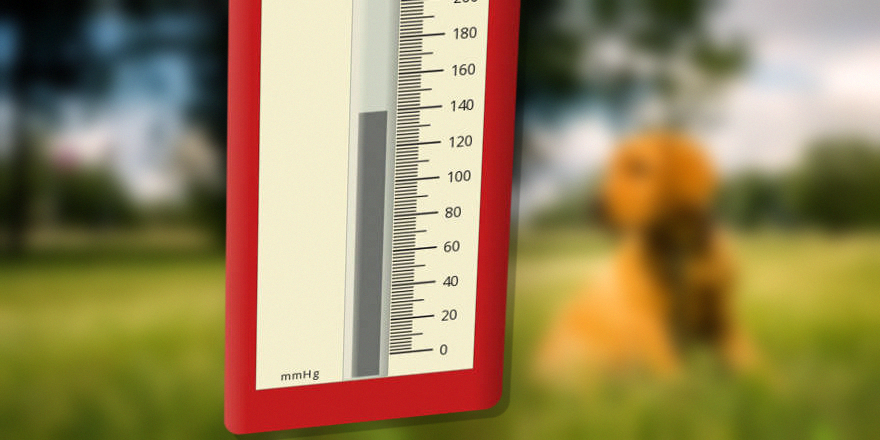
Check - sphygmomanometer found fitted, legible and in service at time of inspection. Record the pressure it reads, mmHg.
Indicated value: 140 mmHg
